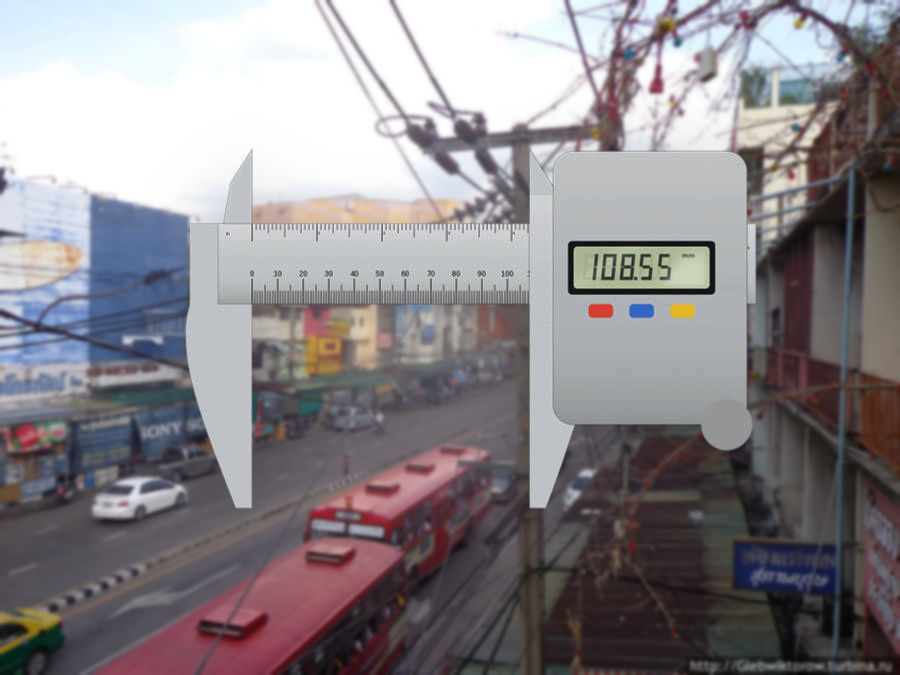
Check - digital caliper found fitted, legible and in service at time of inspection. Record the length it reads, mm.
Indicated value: 108.55 mm
